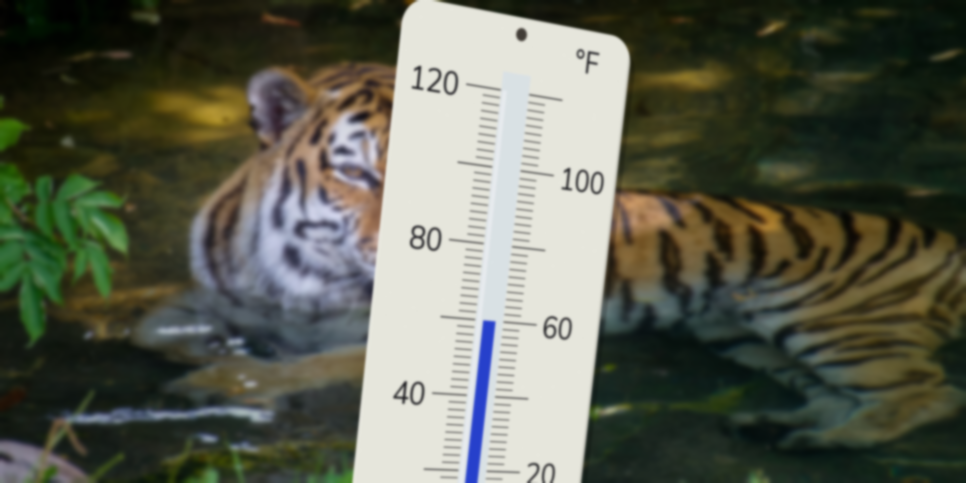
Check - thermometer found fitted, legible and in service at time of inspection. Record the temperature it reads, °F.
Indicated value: 60 °F
